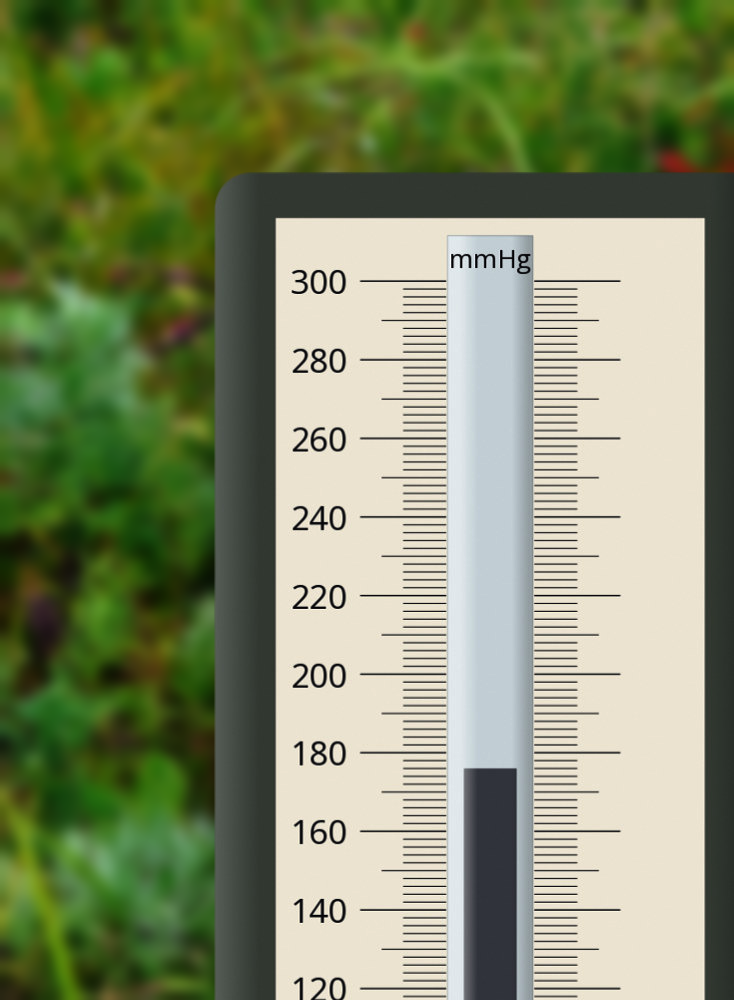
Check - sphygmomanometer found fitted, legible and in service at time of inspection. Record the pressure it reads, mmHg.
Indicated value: 176 mmHg
